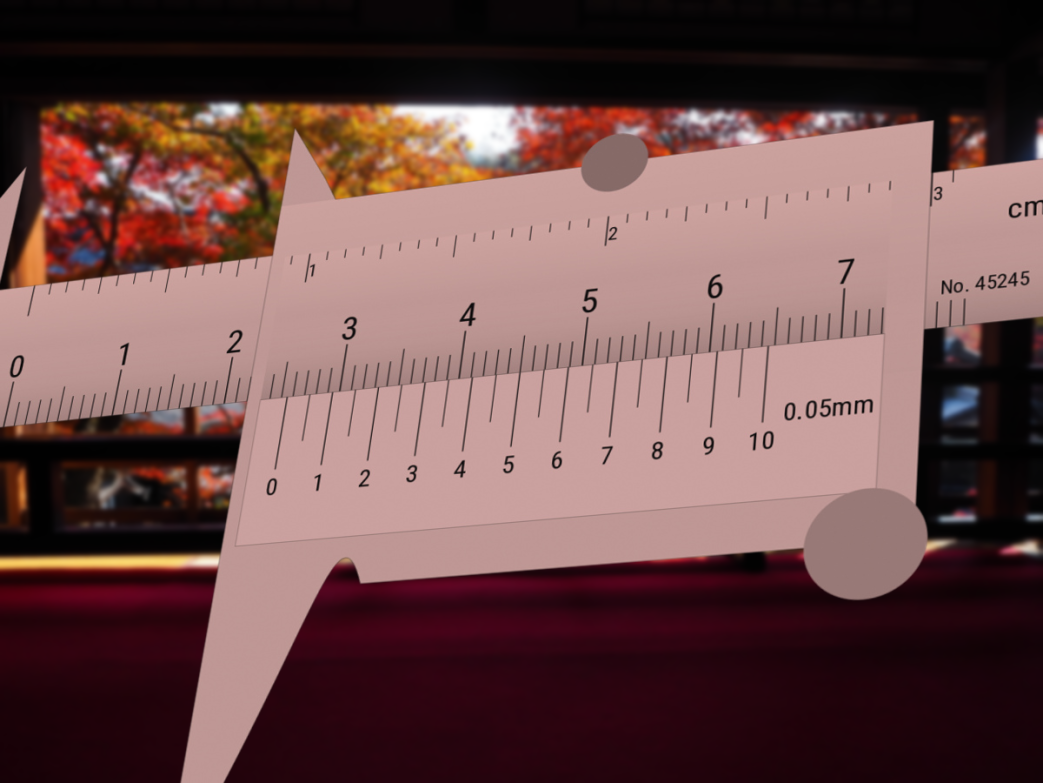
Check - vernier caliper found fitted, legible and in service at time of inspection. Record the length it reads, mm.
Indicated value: 25.5 mm
